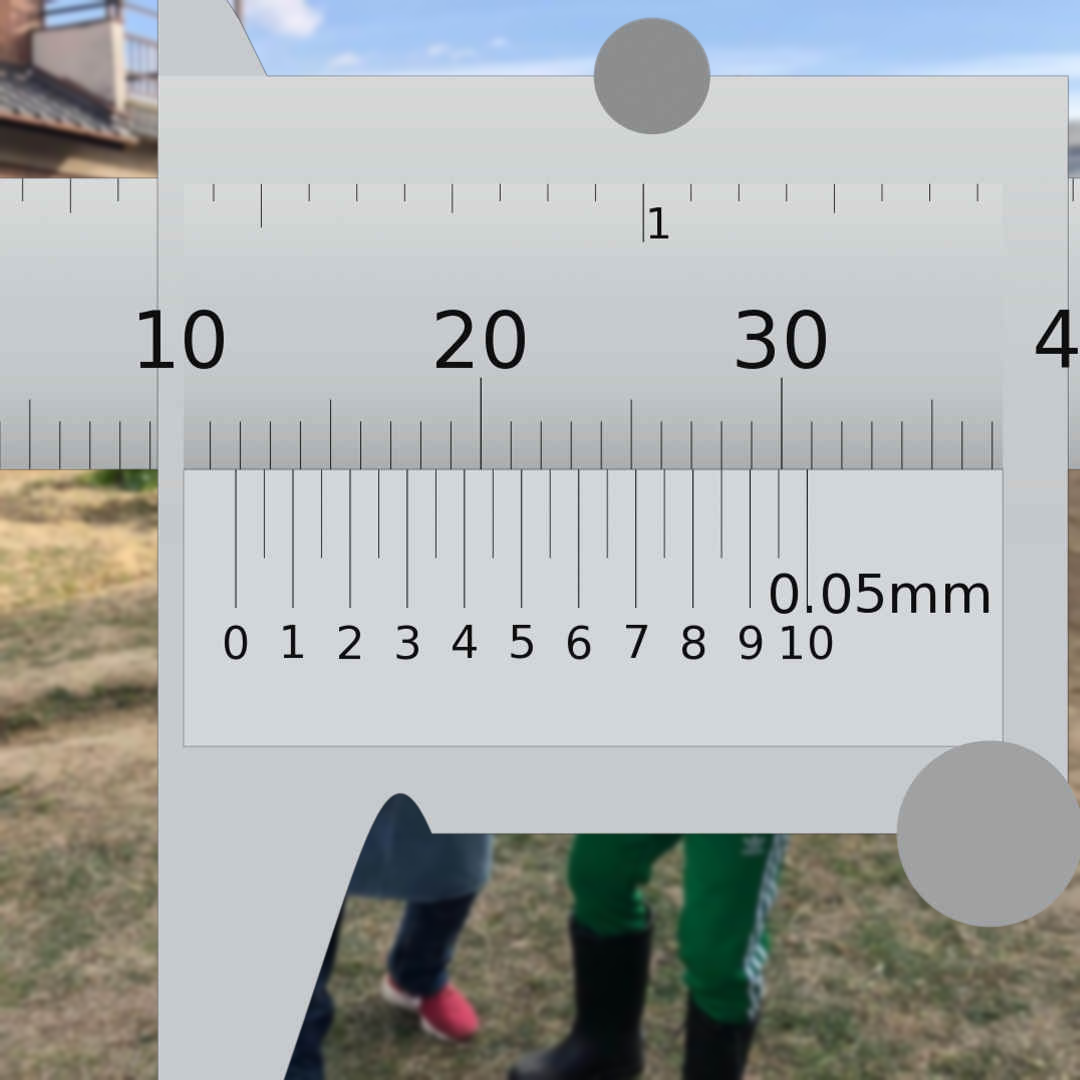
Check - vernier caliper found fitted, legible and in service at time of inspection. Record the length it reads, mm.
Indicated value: 11.85 mm
